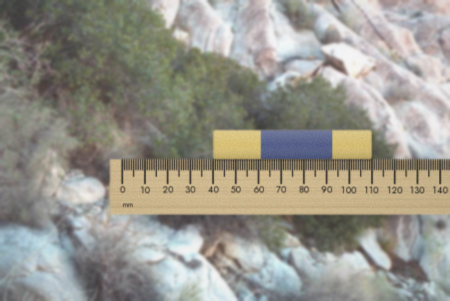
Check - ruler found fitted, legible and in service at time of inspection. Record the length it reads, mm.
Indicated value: 70 mm
